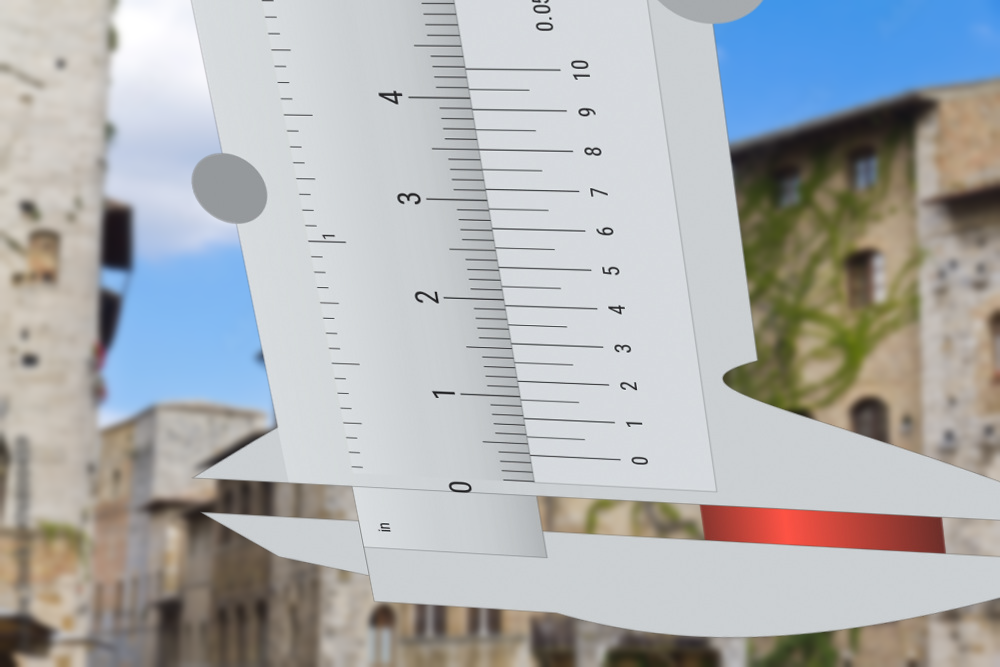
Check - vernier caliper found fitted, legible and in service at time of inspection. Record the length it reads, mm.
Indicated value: 3.8 mm
